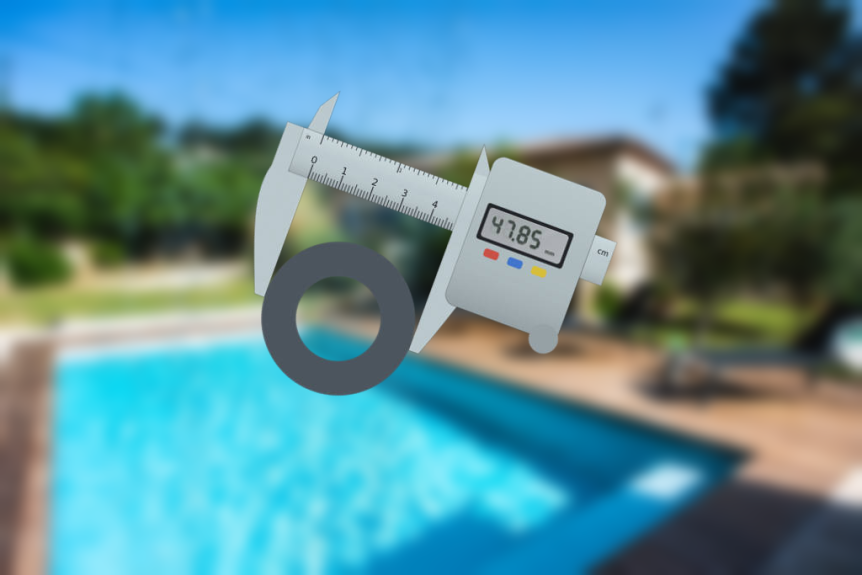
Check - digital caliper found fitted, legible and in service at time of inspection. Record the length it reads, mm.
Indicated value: 47.85 mm
